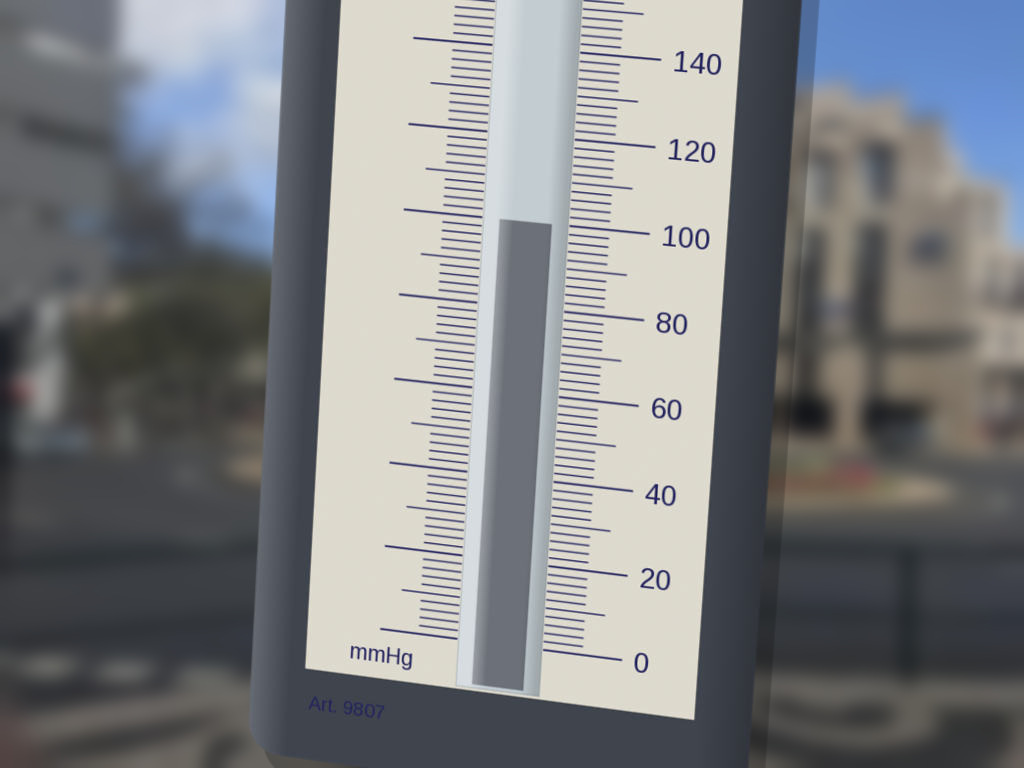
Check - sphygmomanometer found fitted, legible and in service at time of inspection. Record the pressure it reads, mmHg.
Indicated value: 100 mmHg
